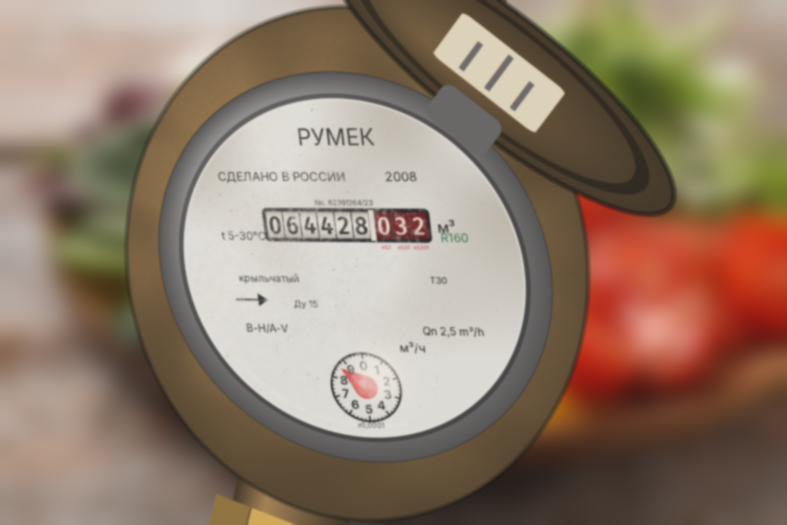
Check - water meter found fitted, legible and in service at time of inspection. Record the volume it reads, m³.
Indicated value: 64428.0328 m³
